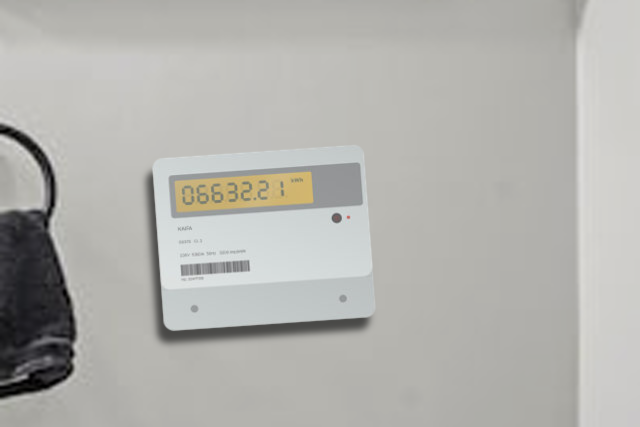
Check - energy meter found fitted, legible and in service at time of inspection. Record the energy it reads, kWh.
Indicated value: 6632.21 kWh
